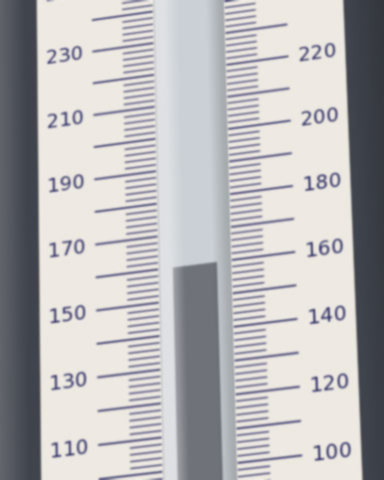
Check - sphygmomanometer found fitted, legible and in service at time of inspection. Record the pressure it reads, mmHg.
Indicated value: 160 mmHg
